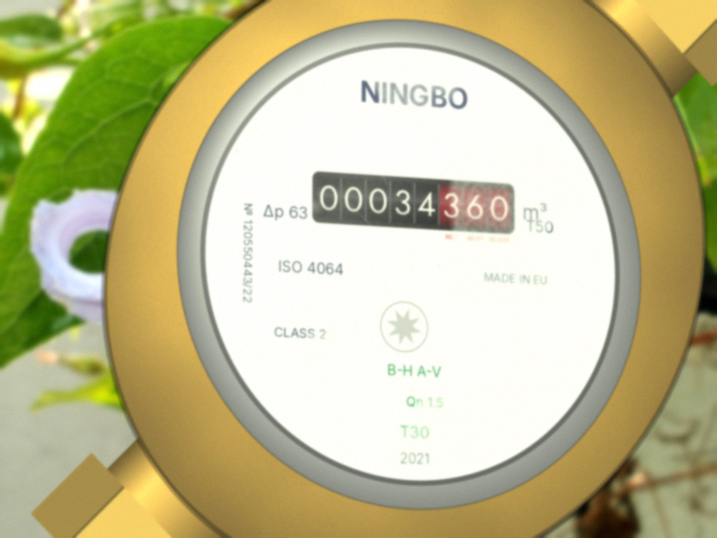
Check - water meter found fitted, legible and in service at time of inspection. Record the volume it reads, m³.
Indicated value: 34.360 m³
